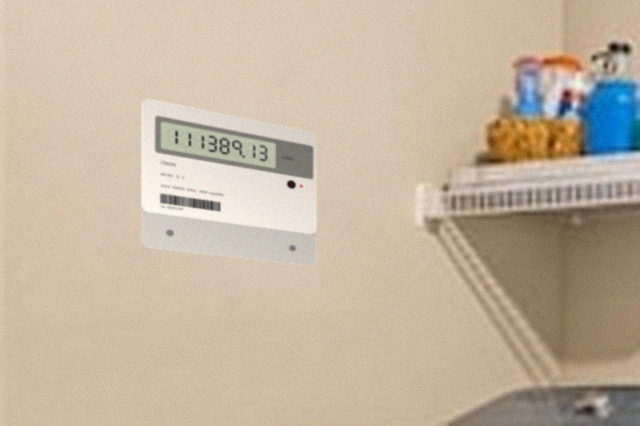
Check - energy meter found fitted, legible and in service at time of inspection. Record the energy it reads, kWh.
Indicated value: 111389.13 kWh
